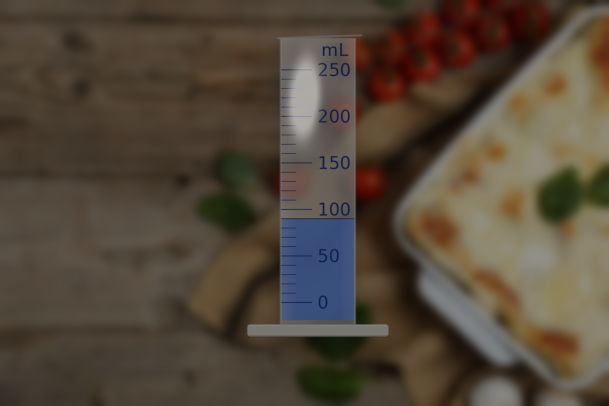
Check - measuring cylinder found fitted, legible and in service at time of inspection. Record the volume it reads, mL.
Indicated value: 90 mL
